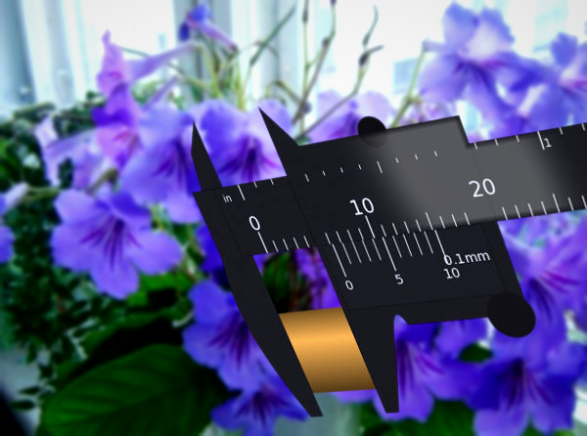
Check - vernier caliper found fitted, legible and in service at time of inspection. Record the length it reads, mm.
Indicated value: 6.2 mm
